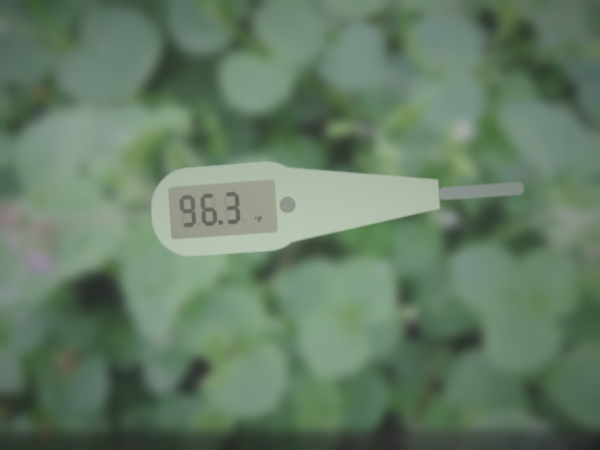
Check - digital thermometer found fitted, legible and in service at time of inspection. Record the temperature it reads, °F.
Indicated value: 96.3 °F
